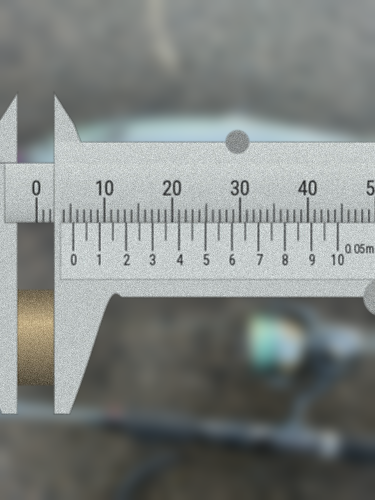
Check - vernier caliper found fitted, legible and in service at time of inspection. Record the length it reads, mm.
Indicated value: 5.4 mm
